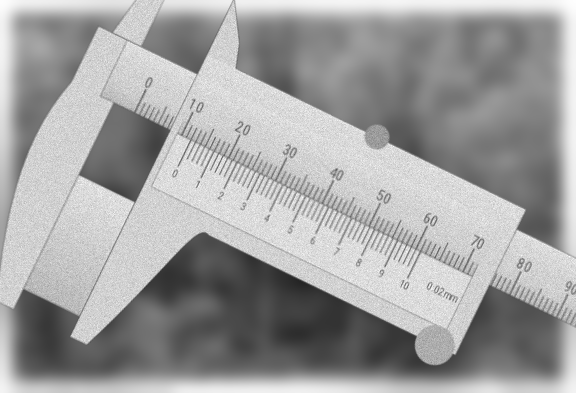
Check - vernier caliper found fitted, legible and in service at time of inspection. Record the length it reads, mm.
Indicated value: 12.0 mm
